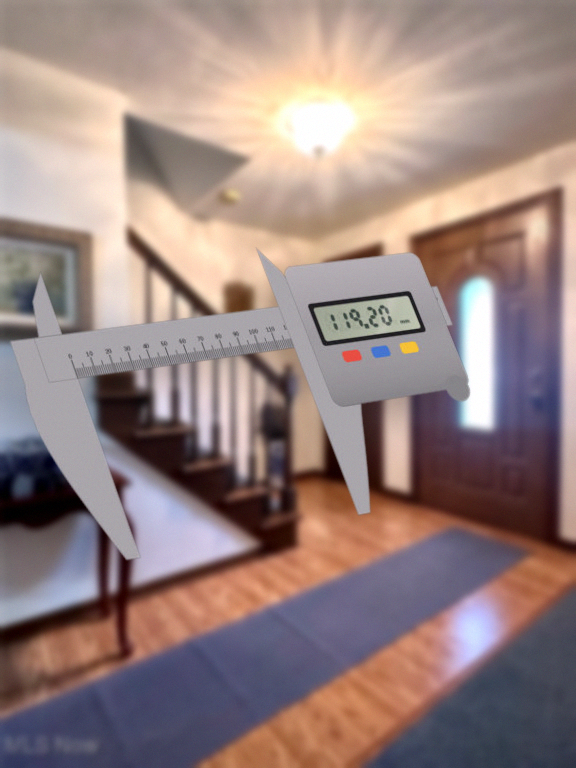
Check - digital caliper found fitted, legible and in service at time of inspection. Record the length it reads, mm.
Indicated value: 119.20 mm
